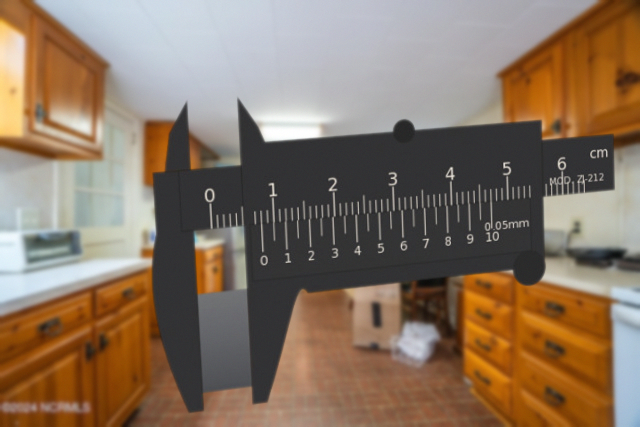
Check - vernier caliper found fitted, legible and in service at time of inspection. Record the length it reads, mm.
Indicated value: 8.0 mm
